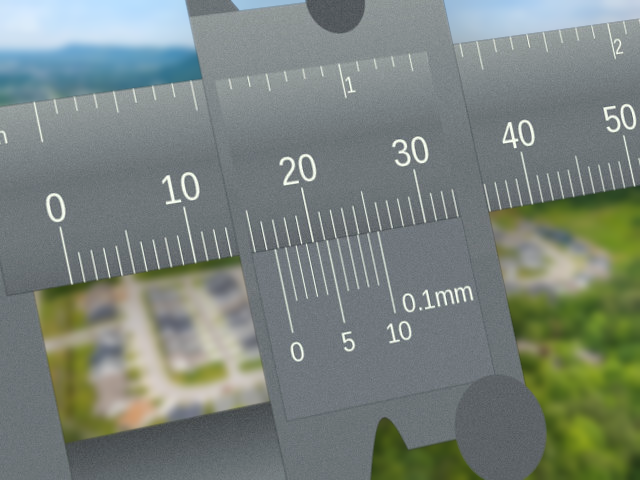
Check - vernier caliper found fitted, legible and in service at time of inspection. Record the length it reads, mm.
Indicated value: 16.7 mm
